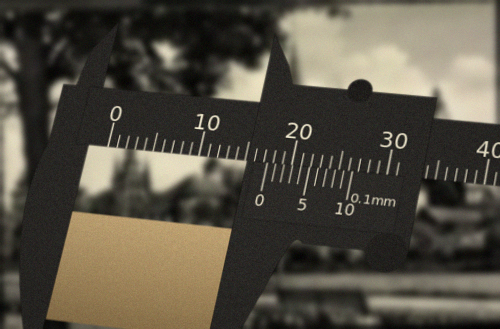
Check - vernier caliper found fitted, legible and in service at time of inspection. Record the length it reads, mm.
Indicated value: 17.4 mm
